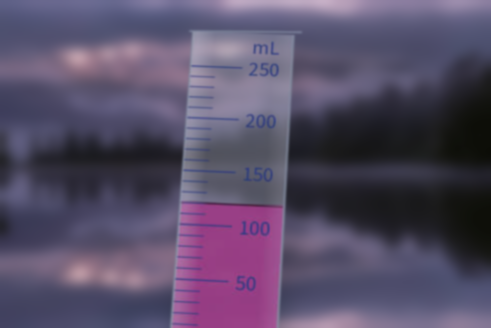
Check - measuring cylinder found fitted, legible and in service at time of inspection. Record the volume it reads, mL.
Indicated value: 120 mL
